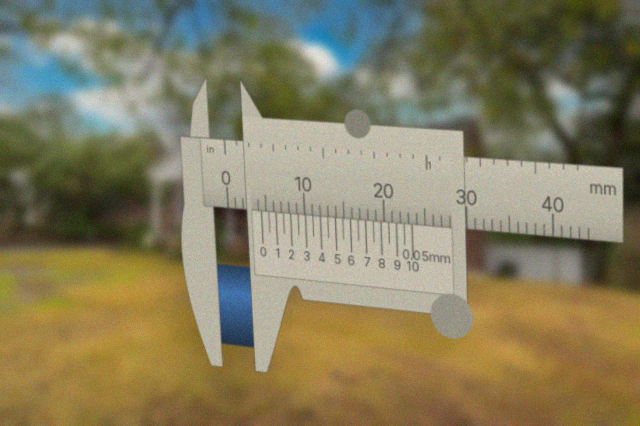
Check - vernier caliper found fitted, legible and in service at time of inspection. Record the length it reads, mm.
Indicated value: 4.4 mm
